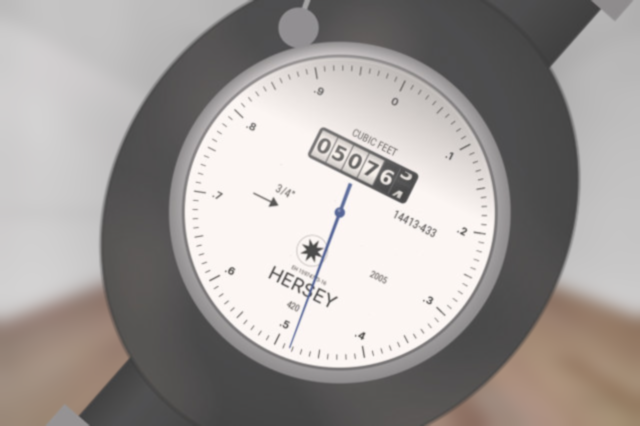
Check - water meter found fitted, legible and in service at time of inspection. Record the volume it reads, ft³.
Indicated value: 50763.48 ft³
